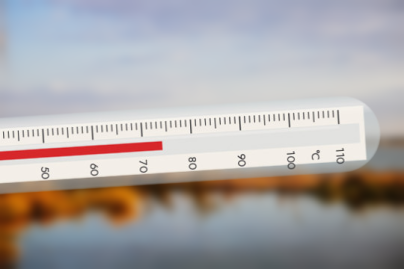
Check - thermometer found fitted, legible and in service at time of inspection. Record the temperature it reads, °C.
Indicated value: 74 °C
